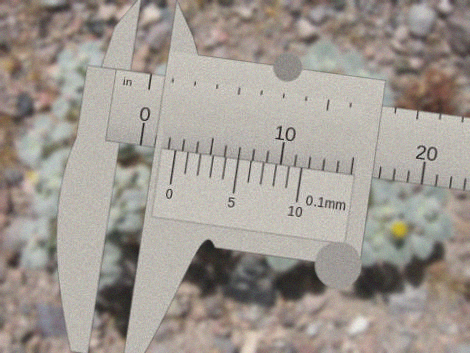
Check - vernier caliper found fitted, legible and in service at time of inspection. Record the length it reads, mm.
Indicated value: 2.5 mm
